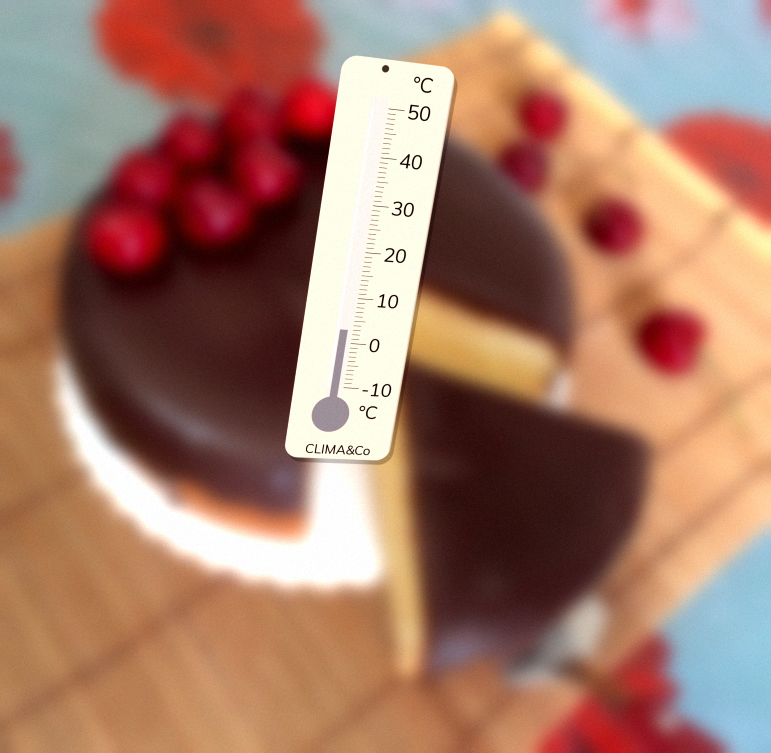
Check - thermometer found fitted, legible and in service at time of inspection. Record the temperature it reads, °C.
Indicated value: 3 °C
